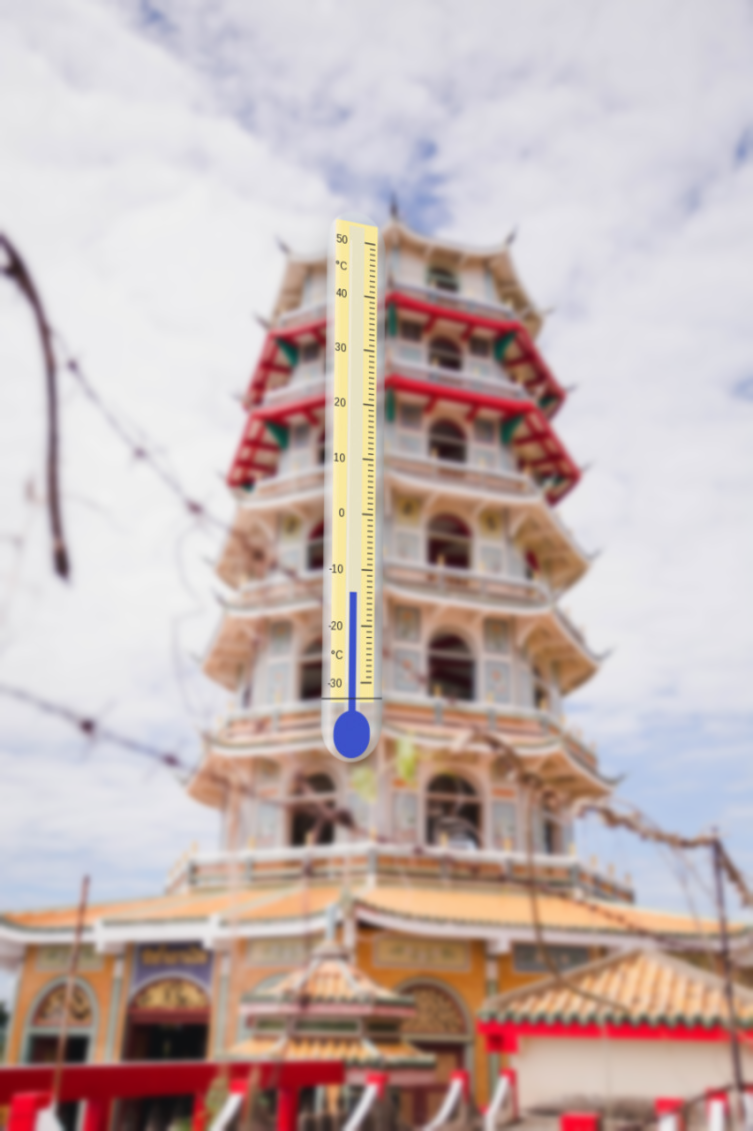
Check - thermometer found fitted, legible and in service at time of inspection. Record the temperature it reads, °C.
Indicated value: -14 °C
